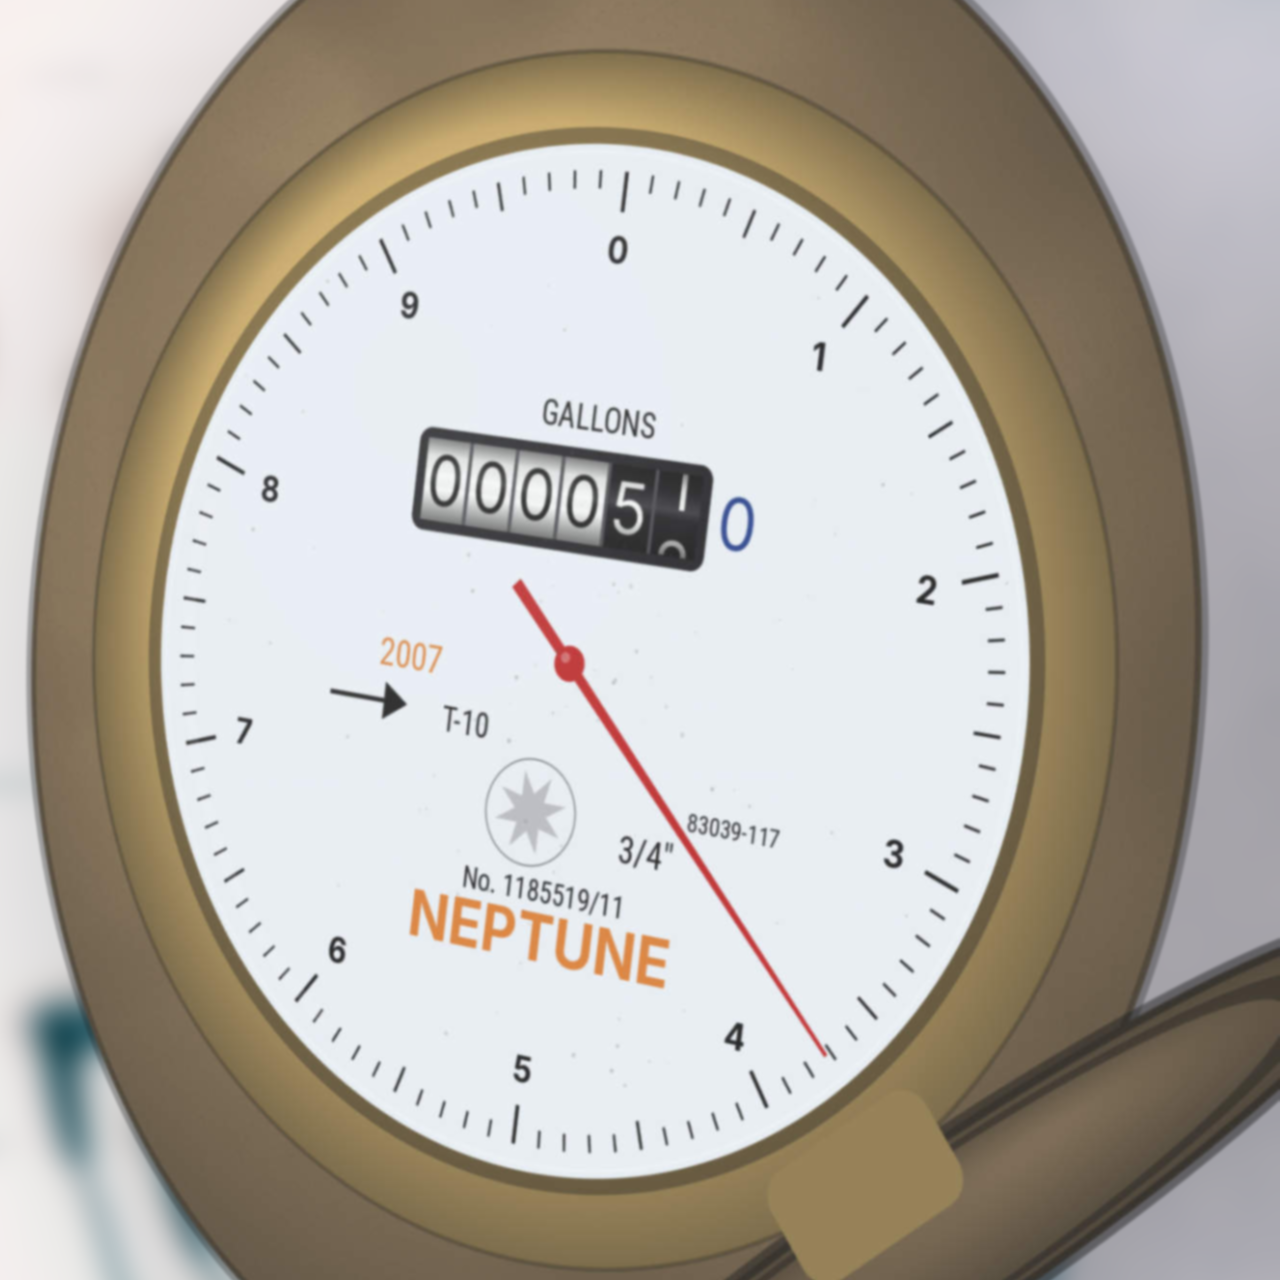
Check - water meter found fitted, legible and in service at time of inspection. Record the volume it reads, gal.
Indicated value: 513.7 gal
